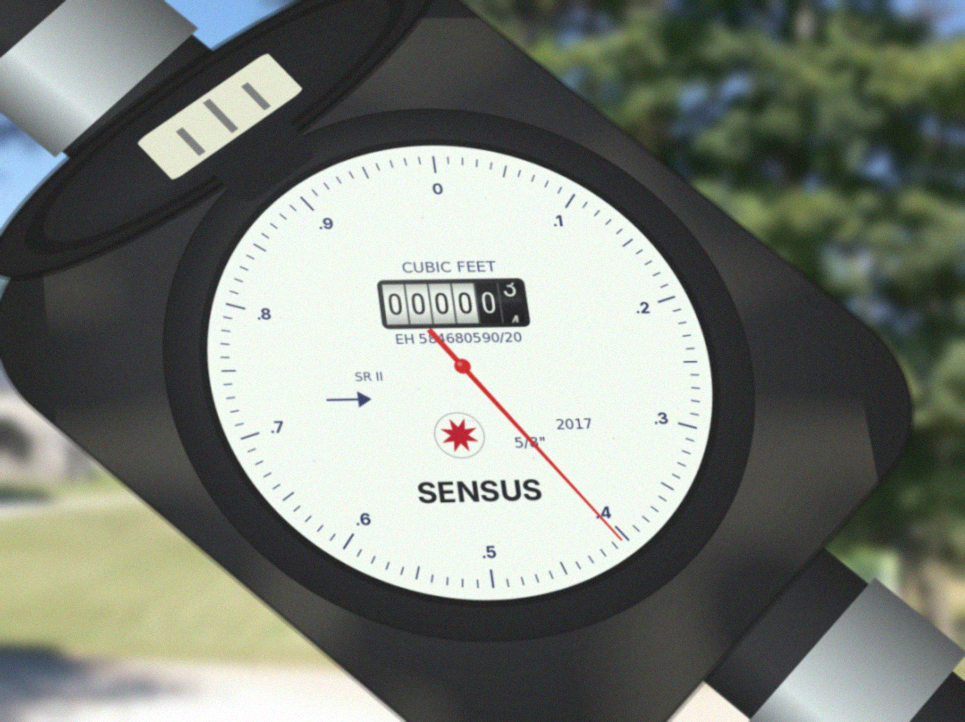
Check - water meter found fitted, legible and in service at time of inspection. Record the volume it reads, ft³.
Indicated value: 3.40 ft³
